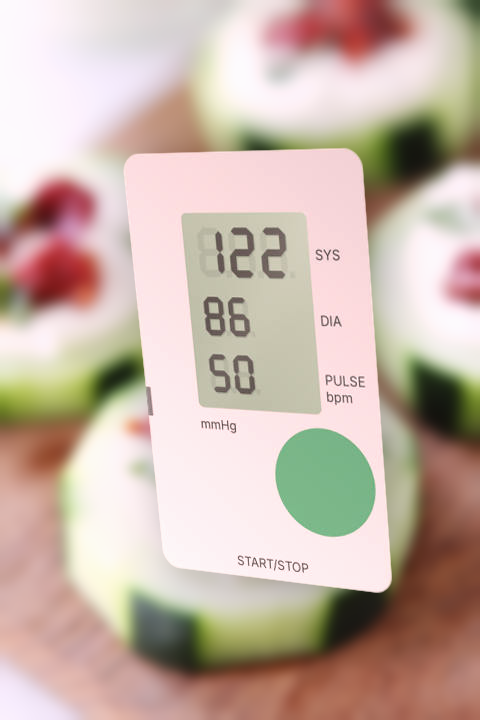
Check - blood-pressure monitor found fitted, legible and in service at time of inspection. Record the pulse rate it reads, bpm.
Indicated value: 50 bpm
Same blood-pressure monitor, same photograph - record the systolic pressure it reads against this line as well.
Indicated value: 122 mmHg
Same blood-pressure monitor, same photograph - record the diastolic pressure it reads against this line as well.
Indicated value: 86 mmHg
